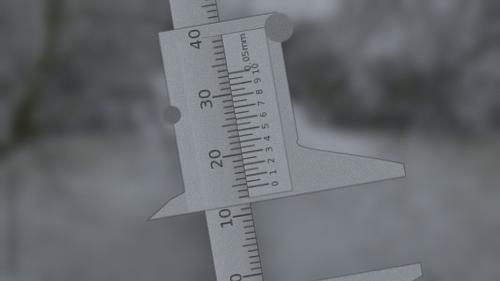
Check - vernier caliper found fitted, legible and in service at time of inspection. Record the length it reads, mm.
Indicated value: 14.4 mm
